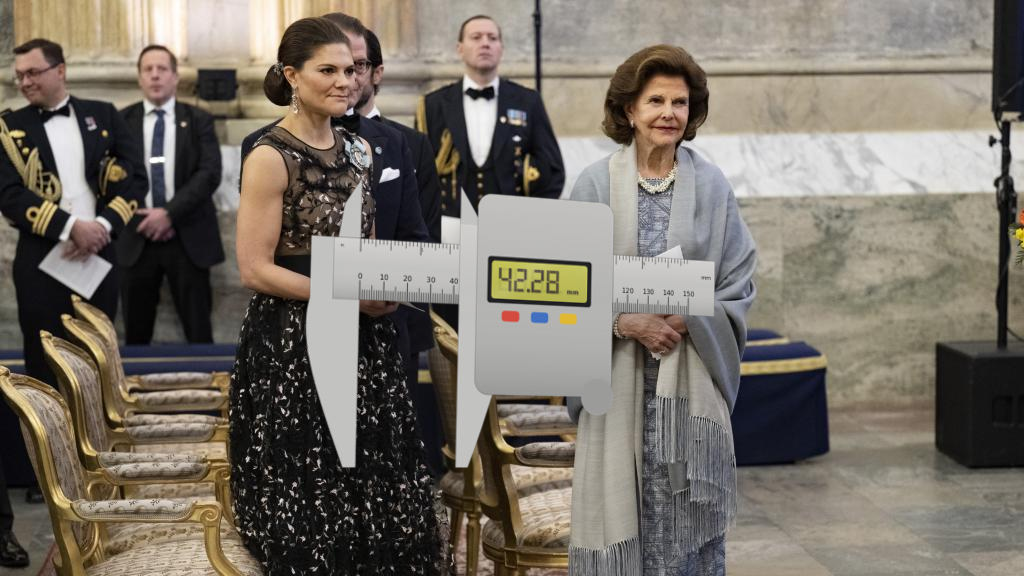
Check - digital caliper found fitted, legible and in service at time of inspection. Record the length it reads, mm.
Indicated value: 42.28 mm
